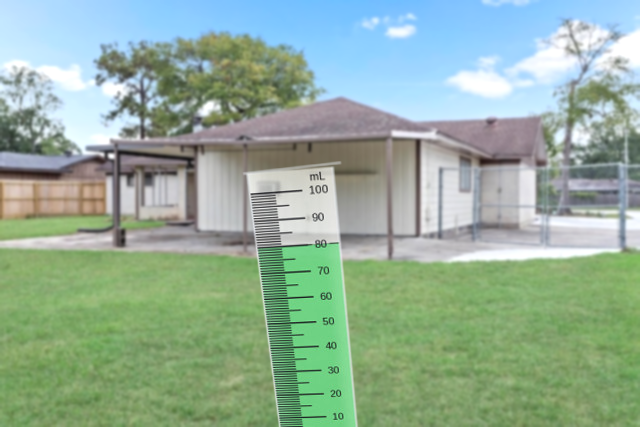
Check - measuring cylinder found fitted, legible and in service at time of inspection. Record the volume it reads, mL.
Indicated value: 80 mL
